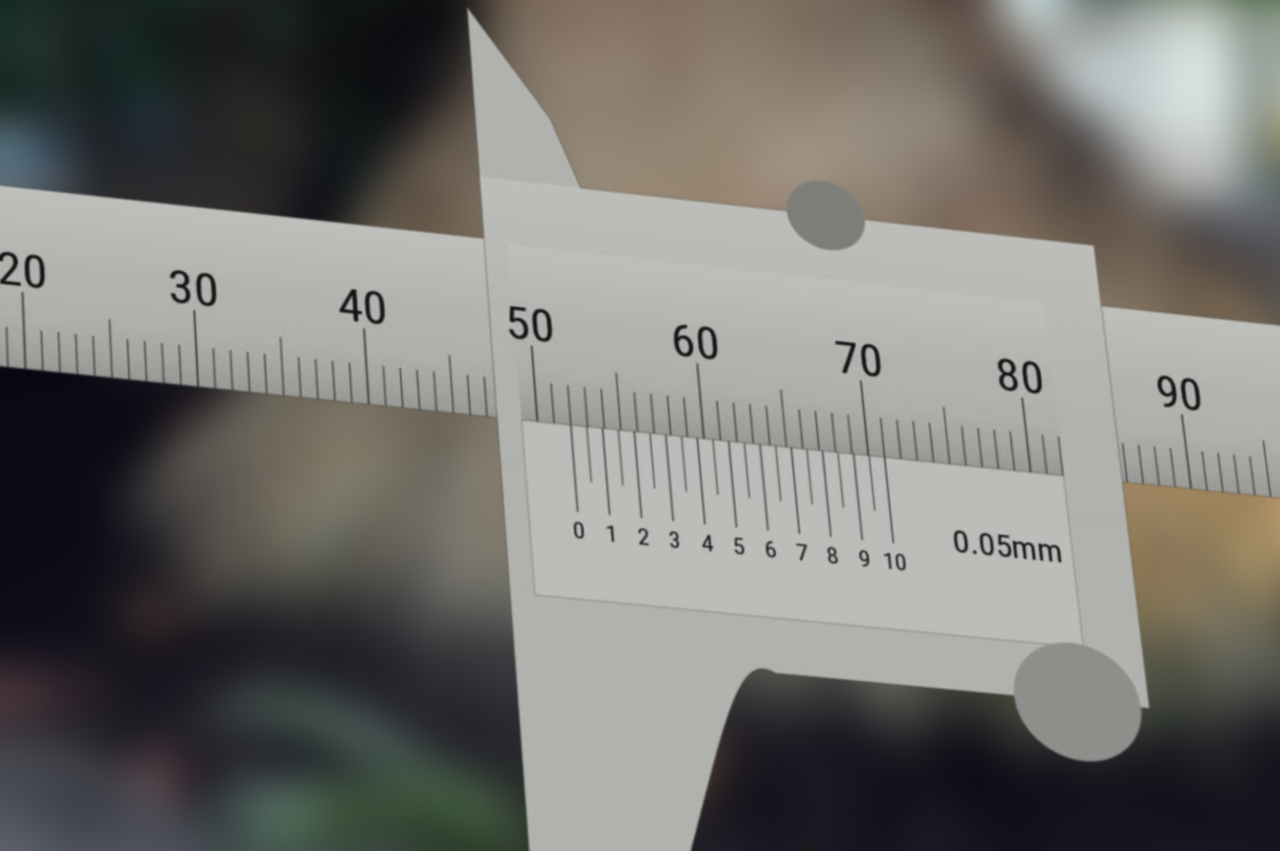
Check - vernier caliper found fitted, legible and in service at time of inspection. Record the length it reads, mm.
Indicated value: 52.0 mm
